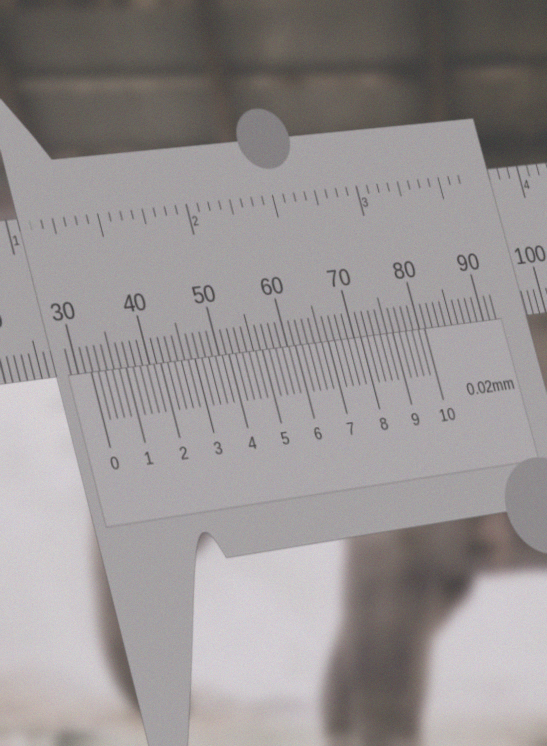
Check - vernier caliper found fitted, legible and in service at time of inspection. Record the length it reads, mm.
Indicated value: 31.8 mm
